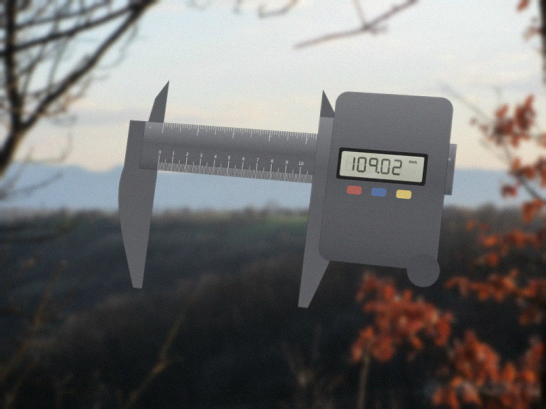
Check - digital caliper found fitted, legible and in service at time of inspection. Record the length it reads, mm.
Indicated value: 109.02 mm
